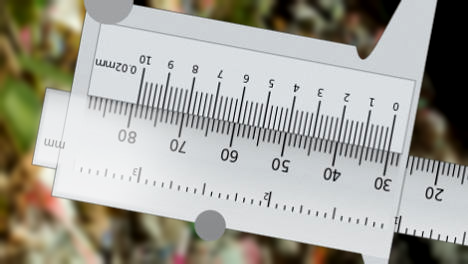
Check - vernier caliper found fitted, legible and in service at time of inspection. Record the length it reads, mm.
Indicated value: 30.0 mm
